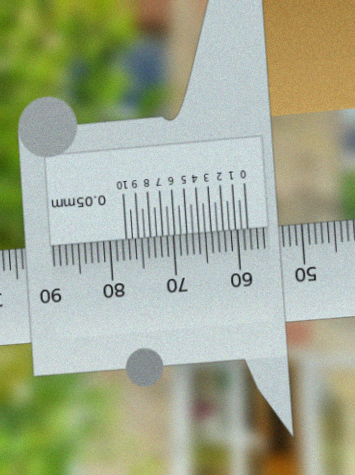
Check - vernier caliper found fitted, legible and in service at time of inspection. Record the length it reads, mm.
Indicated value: 58.4 mm
